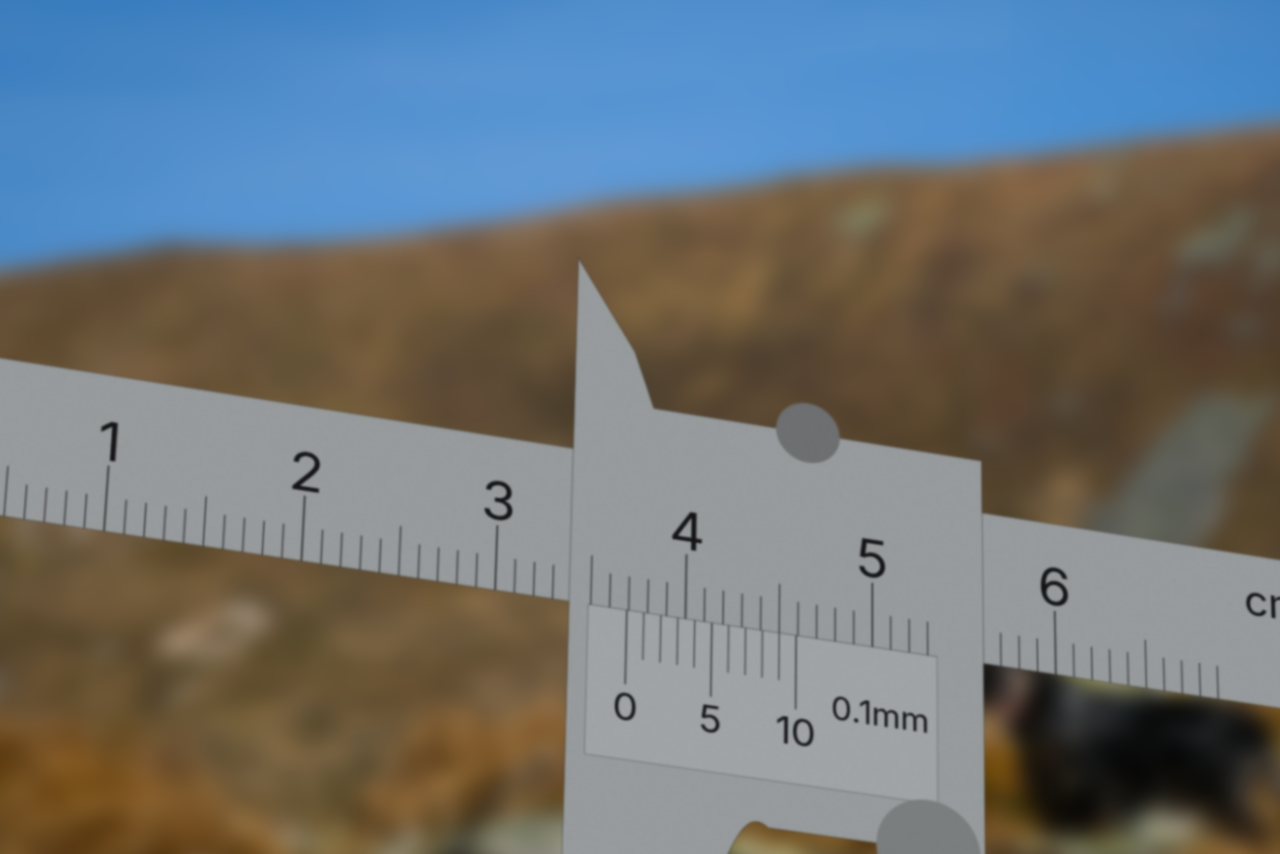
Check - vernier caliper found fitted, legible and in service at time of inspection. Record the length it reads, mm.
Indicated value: 36.9 mm
